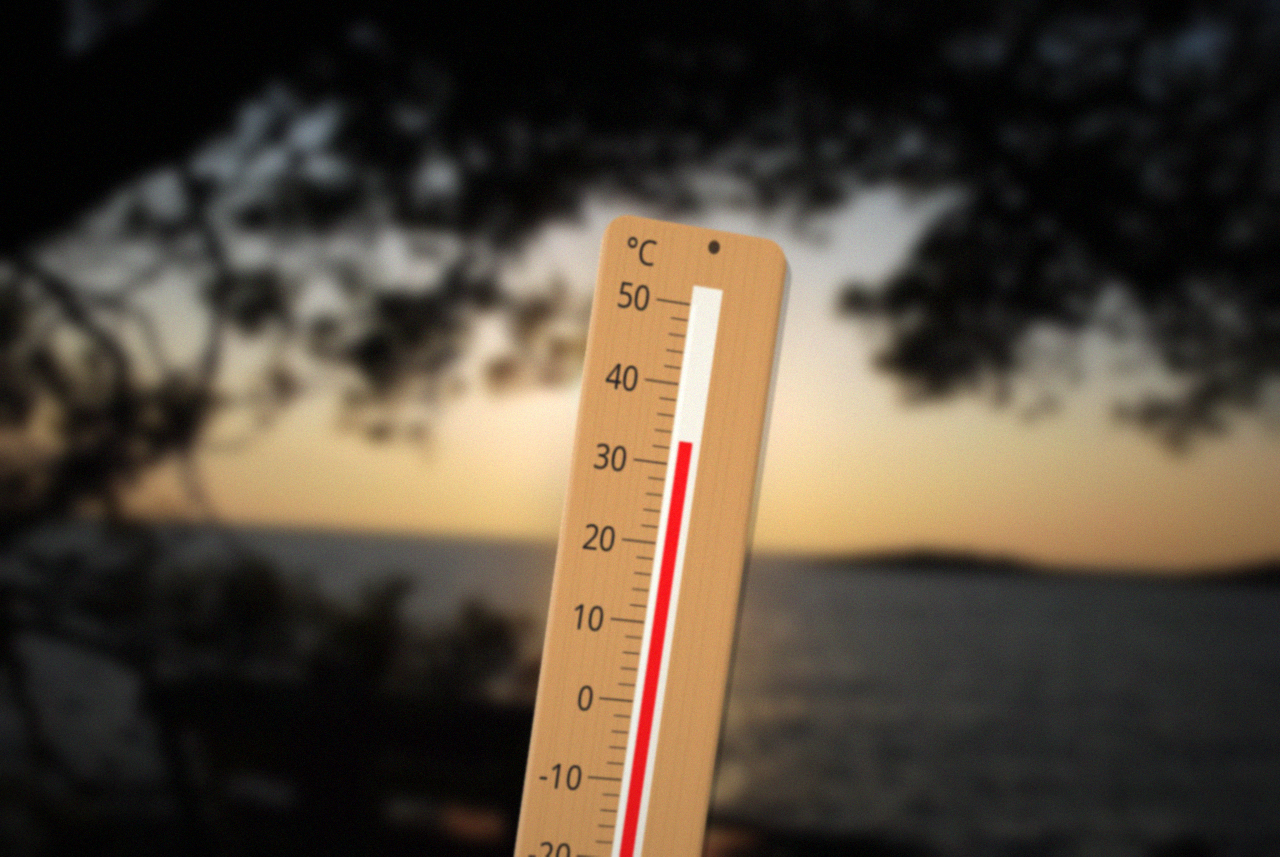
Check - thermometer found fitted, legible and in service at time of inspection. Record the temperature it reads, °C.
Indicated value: 33 °C
